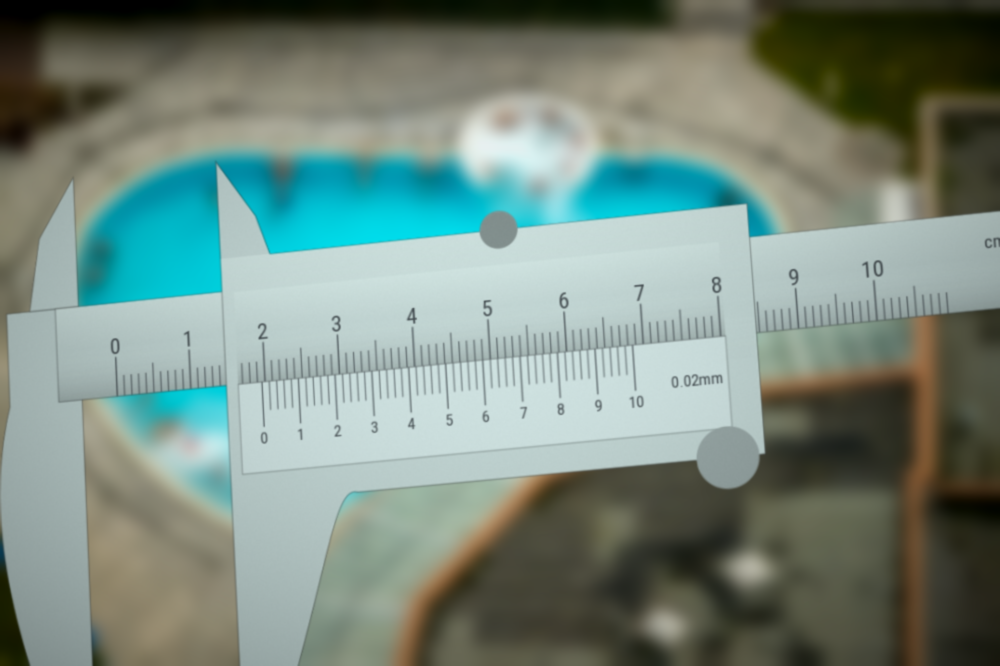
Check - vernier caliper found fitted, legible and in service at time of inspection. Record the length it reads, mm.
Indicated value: 19.6 mm
